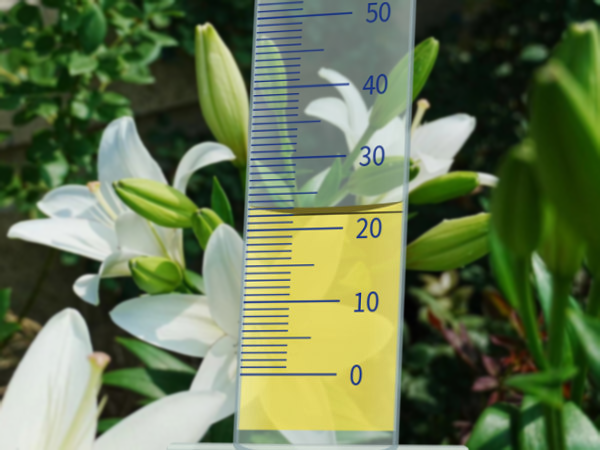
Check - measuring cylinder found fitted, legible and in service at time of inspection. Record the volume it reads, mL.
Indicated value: 22 mL
